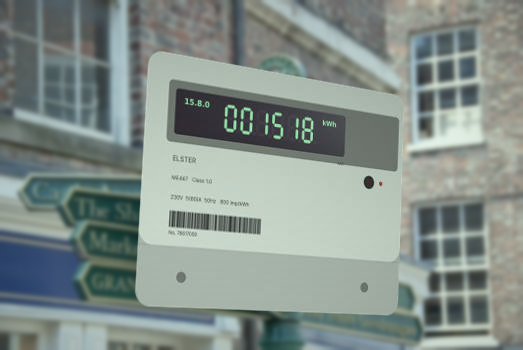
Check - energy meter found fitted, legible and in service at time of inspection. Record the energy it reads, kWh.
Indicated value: 1518 kWh
